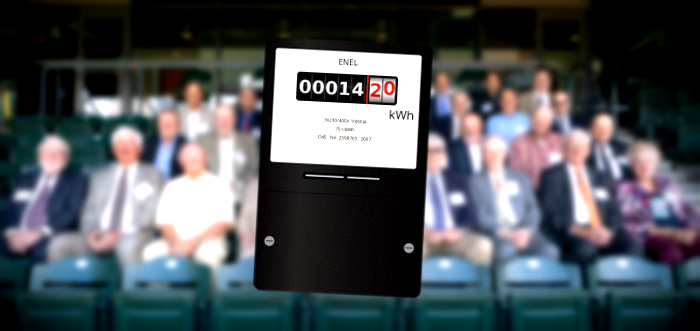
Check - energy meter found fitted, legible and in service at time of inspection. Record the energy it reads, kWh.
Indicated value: 14.20 kWh
